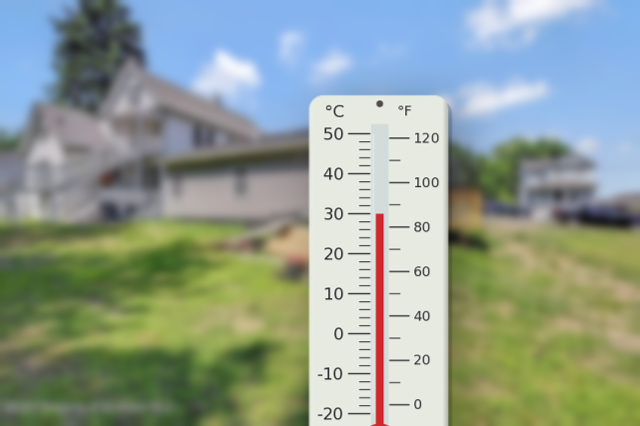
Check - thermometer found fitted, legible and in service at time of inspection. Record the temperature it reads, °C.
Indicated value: 30 °C
